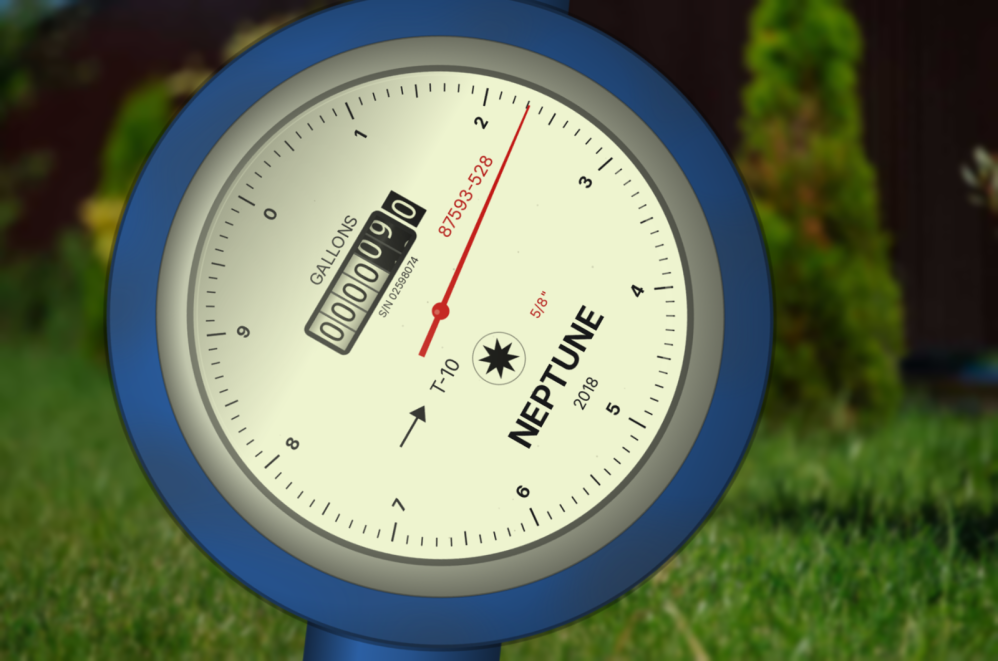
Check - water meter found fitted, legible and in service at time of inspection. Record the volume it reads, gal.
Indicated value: 92.3 gal
